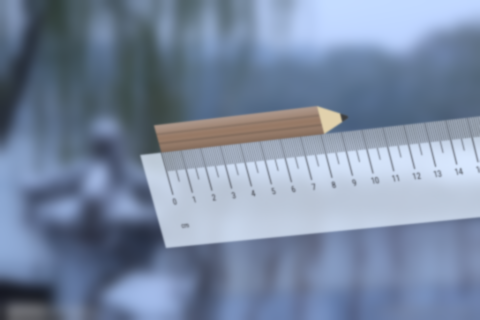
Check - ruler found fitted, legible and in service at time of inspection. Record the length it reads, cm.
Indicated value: 9.5 cm
